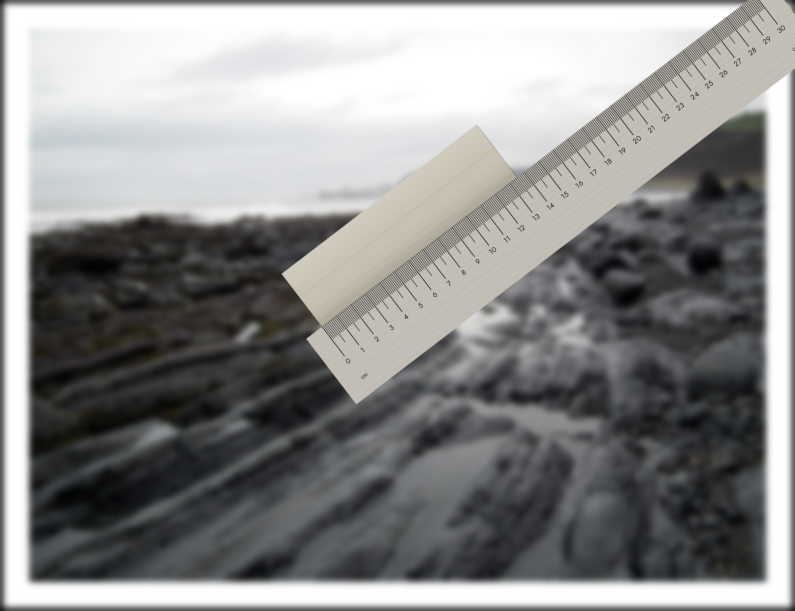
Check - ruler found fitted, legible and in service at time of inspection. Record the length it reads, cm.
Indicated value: 13.5 cm
